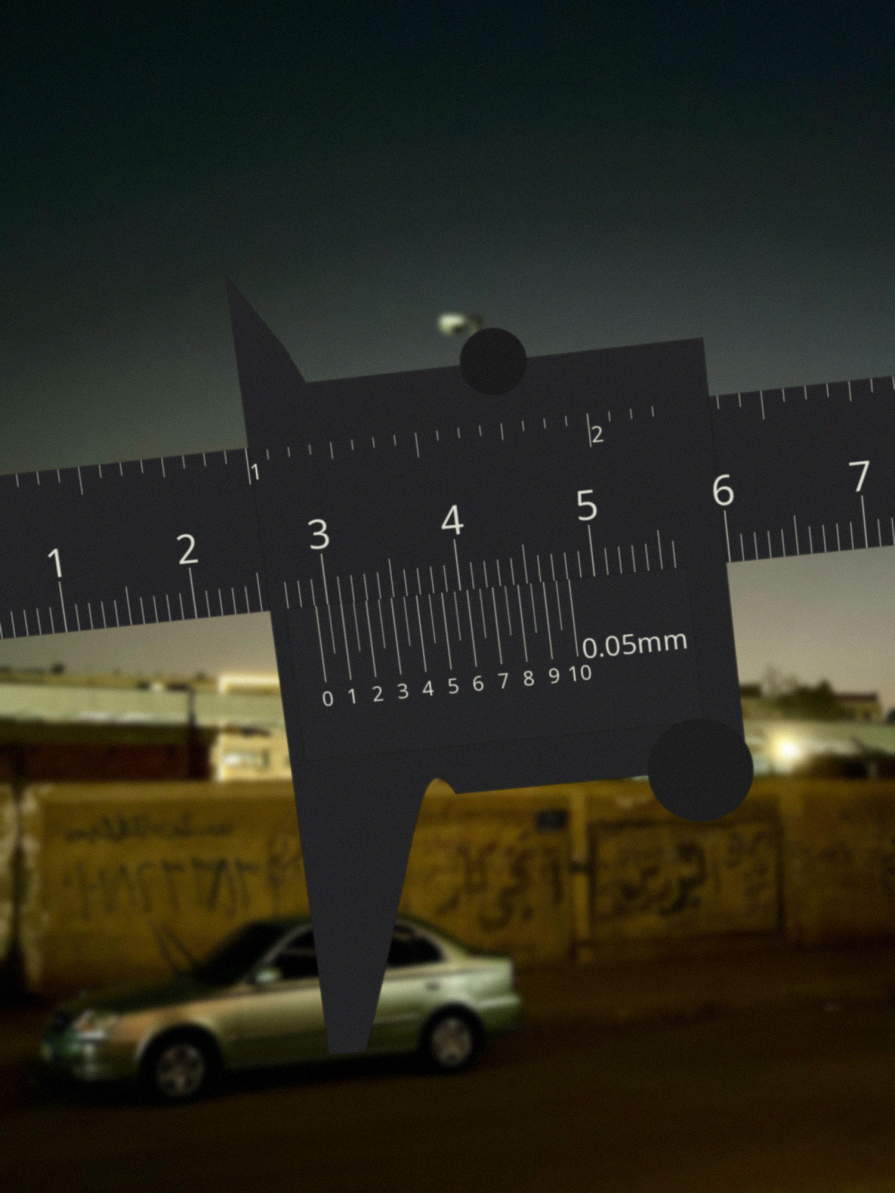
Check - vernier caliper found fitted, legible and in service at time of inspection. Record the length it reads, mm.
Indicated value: 29.1 mm
